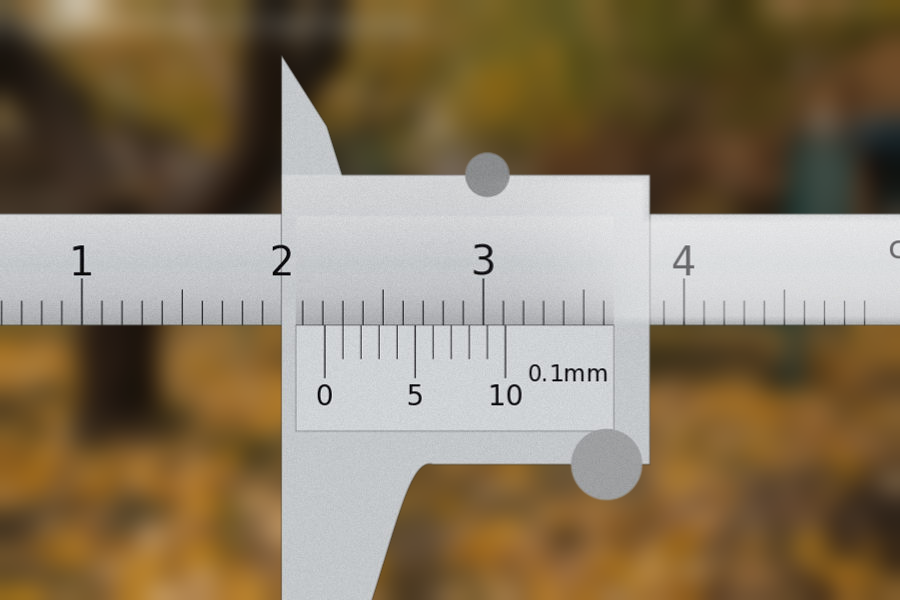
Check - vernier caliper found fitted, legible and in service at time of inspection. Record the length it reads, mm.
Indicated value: 22.1 mm
